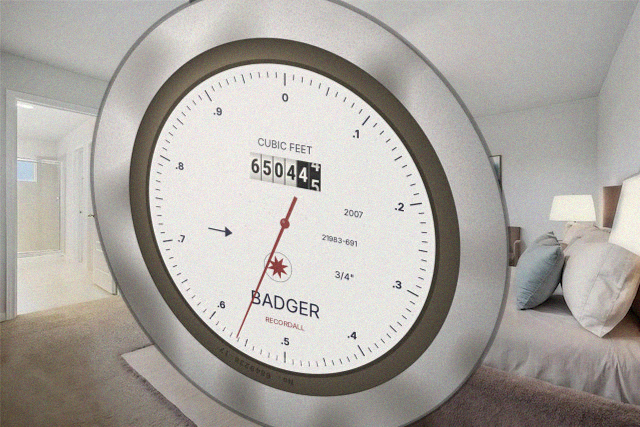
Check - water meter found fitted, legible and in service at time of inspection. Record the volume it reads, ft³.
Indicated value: 650444.56 ft³
